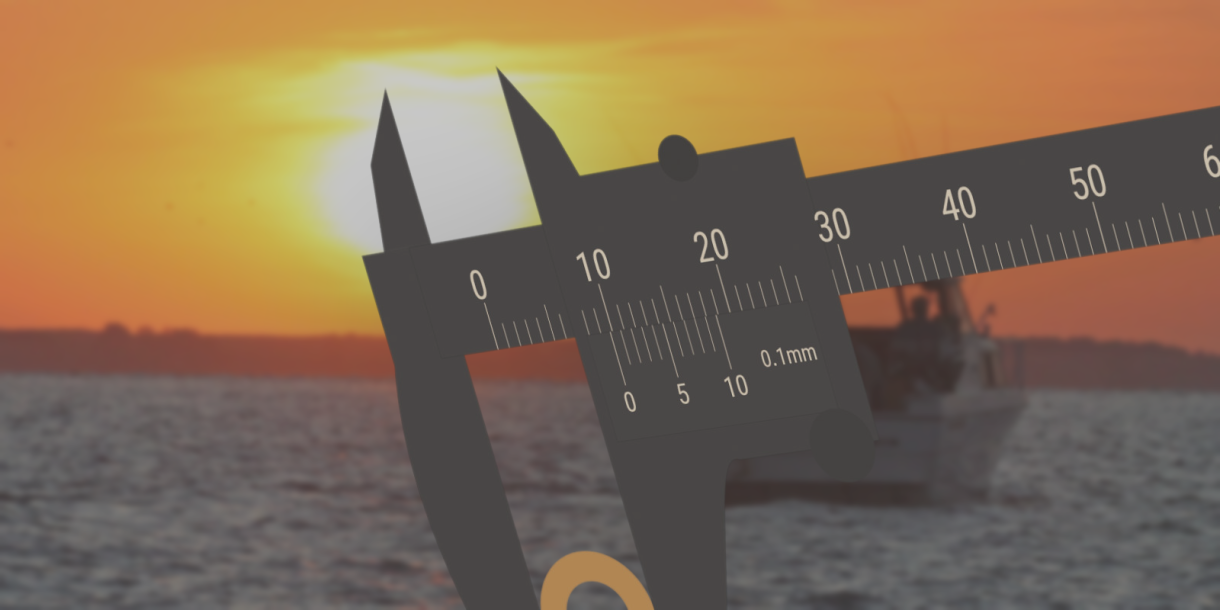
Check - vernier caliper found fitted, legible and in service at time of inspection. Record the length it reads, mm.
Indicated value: 9.8 mm
